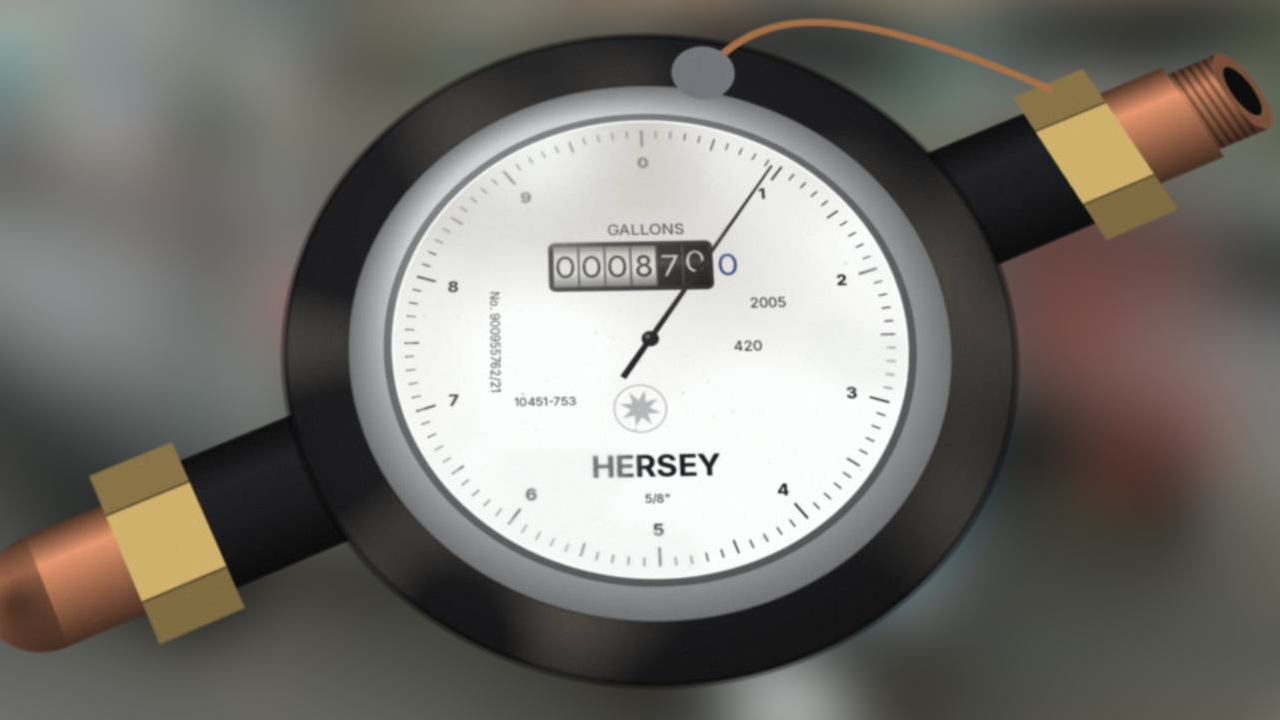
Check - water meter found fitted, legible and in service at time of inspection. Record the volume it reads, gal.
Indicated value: 8700.9 gal
